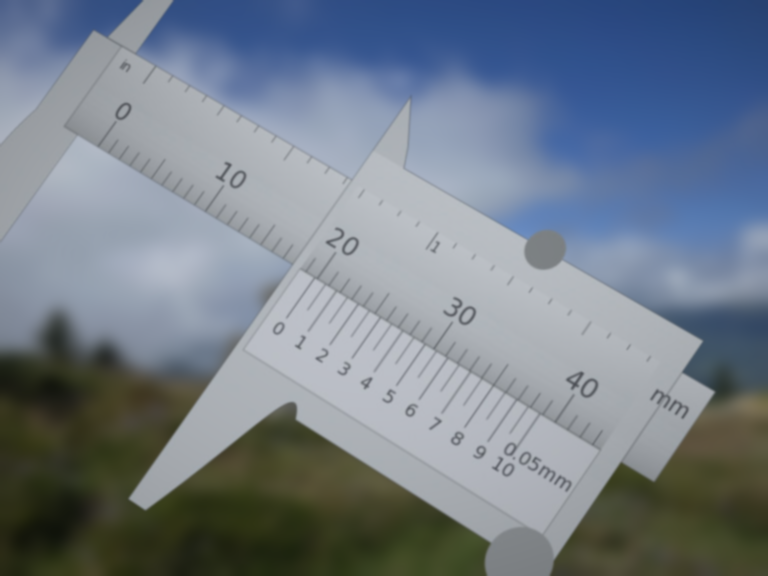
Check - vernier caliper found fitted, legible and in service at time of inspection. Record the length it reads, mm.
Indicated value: 19.8 mm
